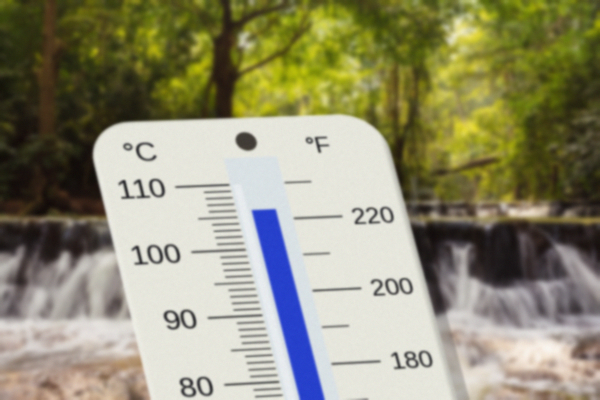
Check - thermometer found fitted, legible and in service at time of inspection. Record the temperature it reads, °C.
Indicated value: 106 °C
